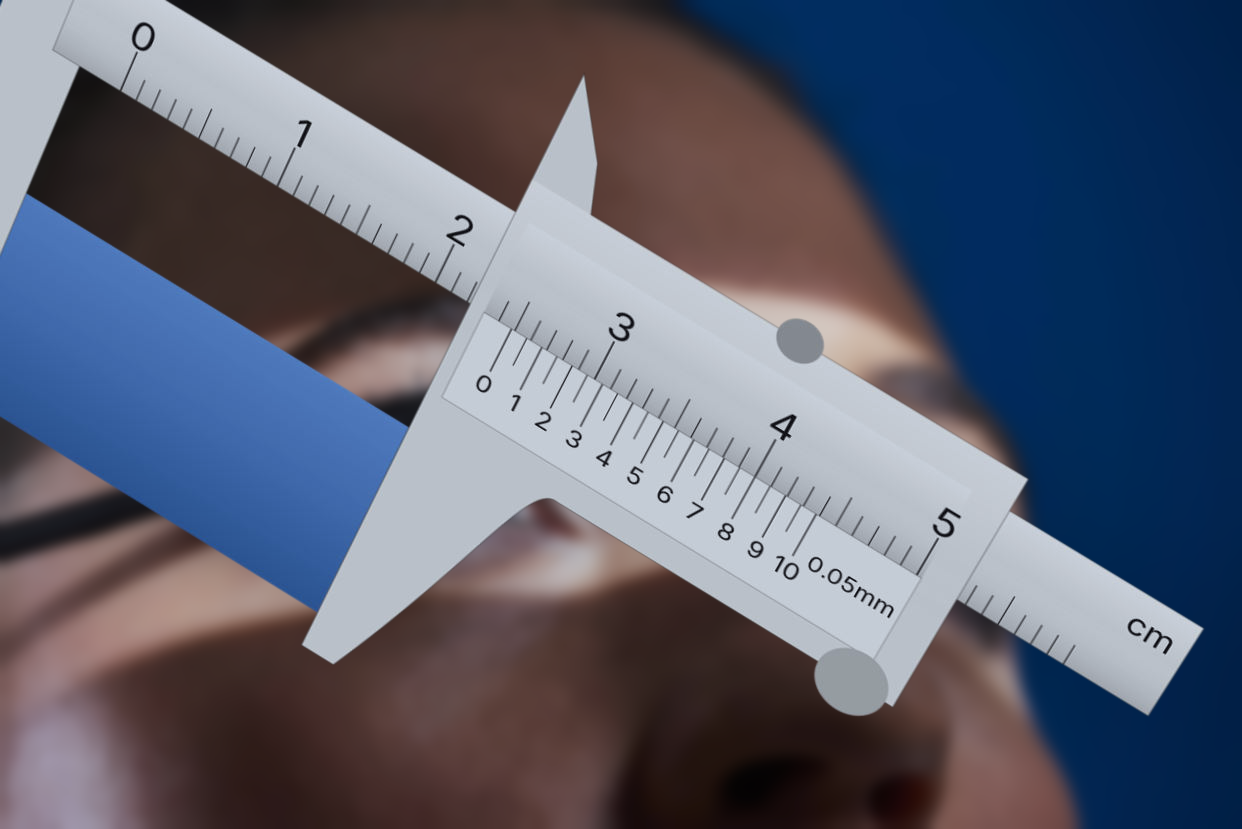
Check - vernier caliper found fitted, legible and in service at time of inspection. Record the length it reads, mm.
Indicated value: 24.8 mm
